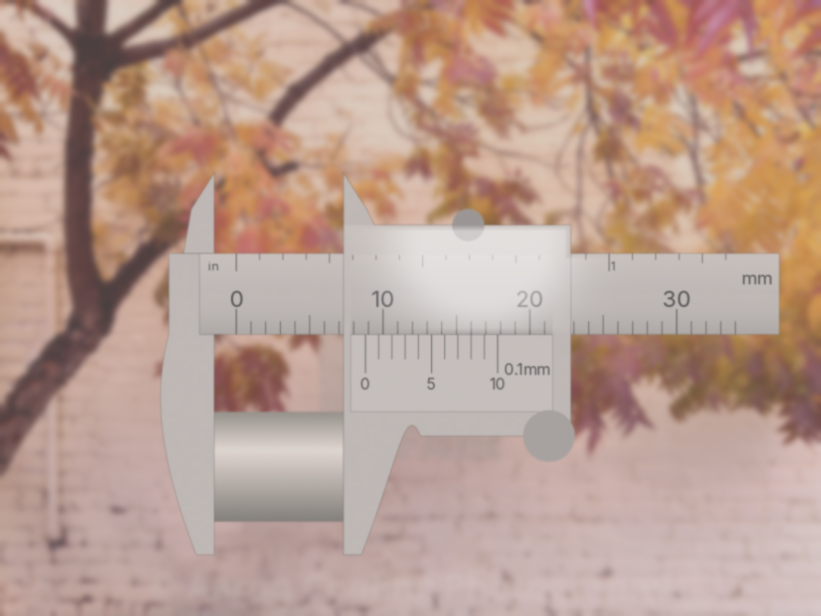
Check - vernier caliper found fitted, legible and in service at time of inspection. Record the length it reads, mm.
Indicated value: 8.8 mm
